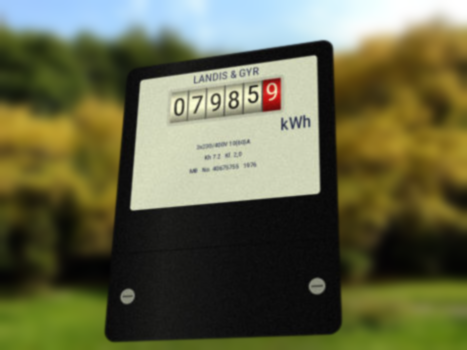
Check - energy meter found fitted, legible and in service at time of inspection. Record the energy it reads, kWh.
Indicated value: 7985.9 kWh
